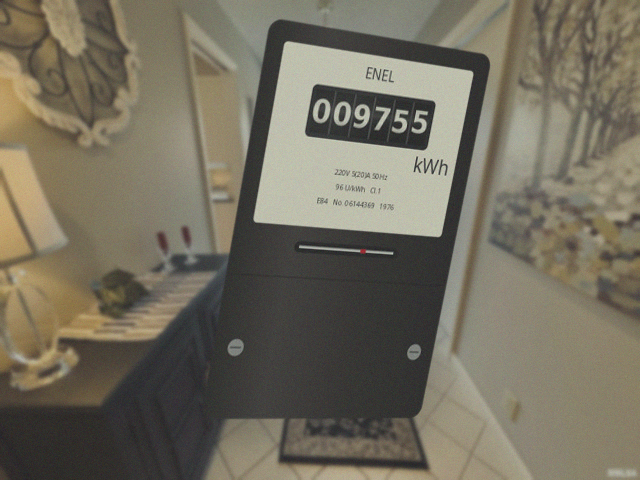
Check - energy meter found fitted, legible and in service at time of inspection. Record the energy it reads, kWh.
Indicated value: 9755 kWh
